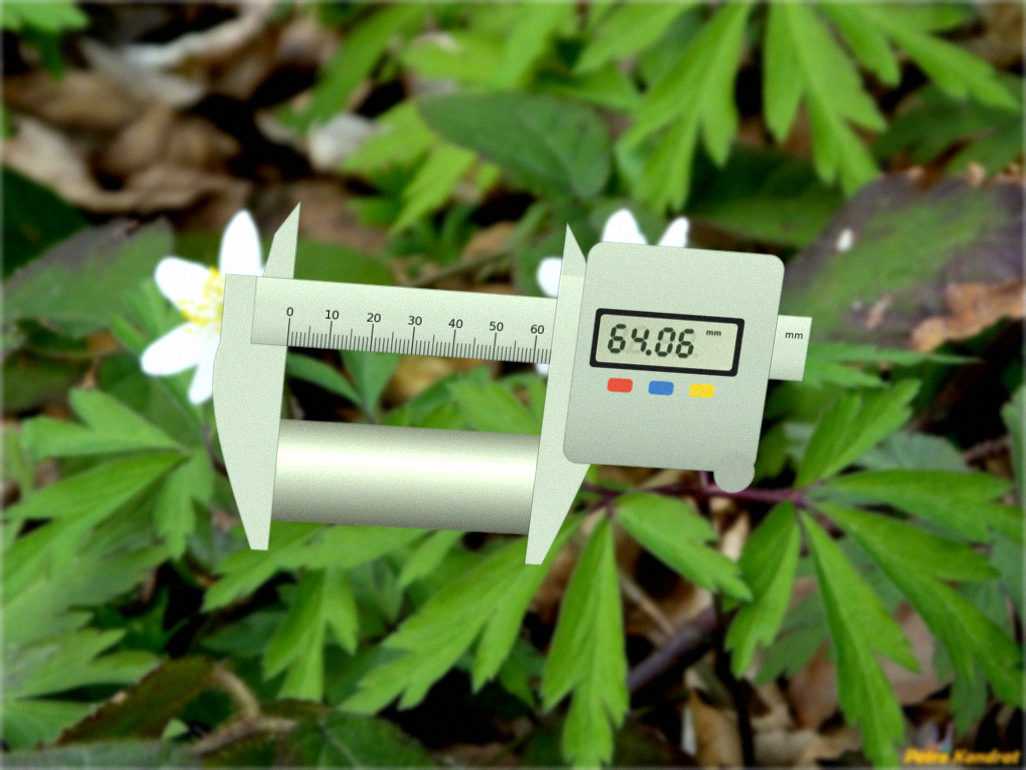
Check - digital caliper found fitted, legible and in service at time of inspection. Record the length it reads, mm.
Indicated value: 64.06 mm
